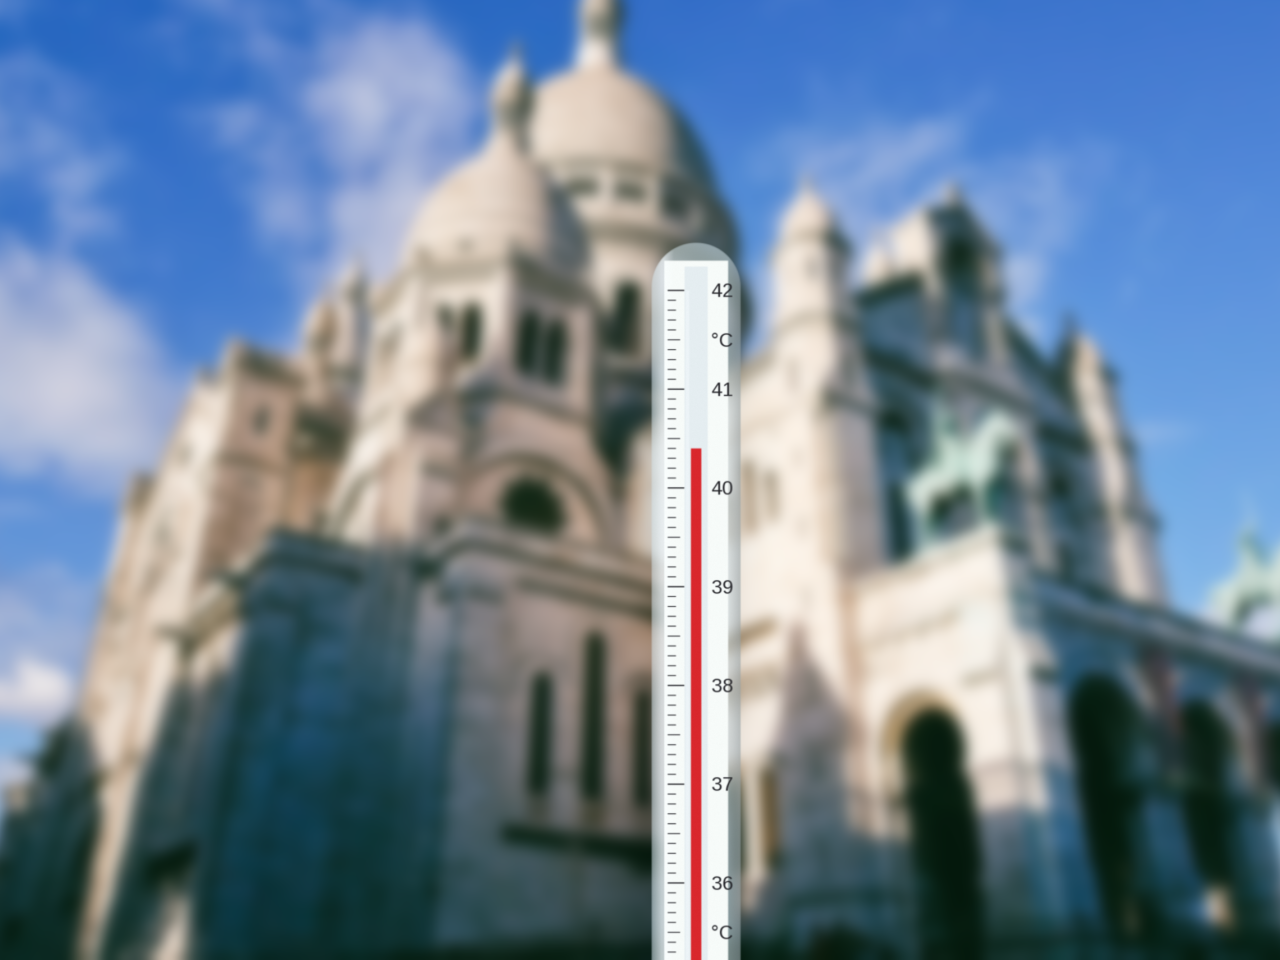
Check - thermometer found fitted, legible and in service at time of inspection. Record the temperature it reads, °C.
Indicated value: 40.4 °C
